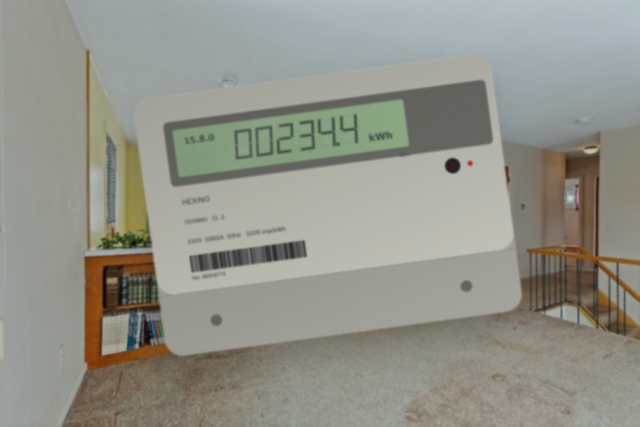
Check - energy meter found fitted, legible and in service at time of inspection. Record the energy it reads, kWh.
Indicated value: 234.4 kWh
